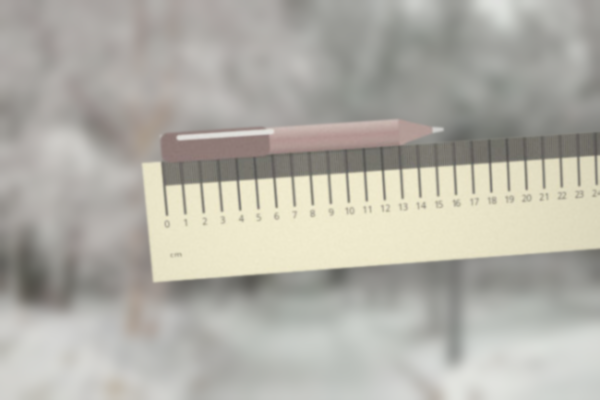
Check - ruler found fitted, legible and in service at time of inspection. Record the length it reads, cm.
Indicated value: 15.5 cm
